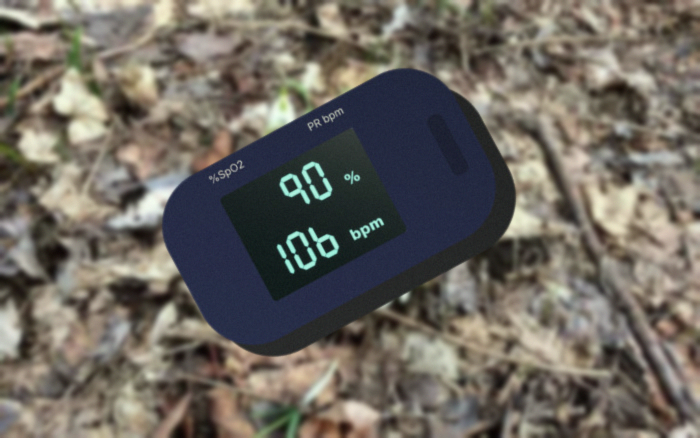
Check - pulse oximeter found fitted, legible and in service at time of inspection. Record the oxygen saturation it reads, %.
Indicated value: 90 %
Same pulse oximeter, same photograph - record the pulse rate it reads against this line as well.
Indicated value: 106 bpm
